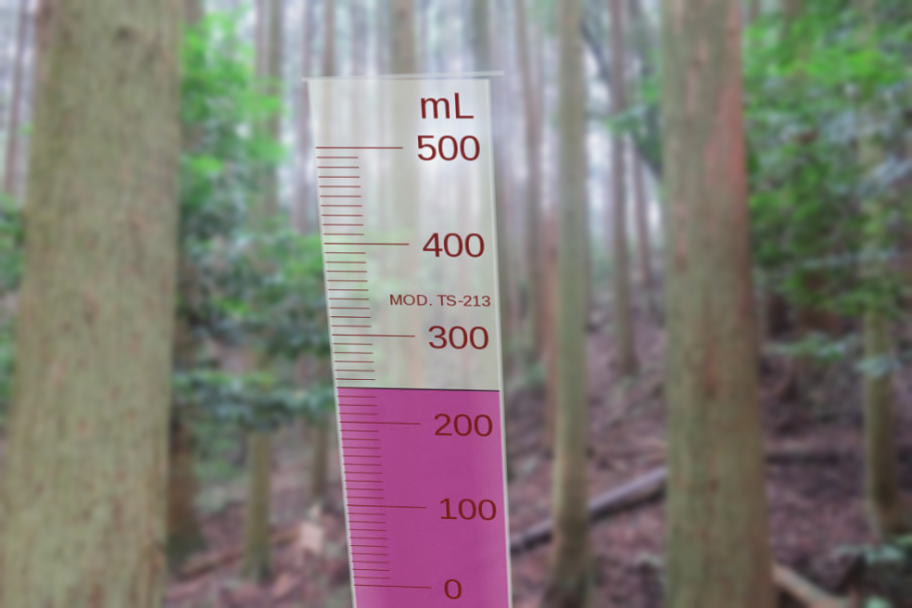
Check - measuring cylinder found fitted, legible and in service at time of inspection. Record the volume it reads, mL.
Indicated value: 240 mL
